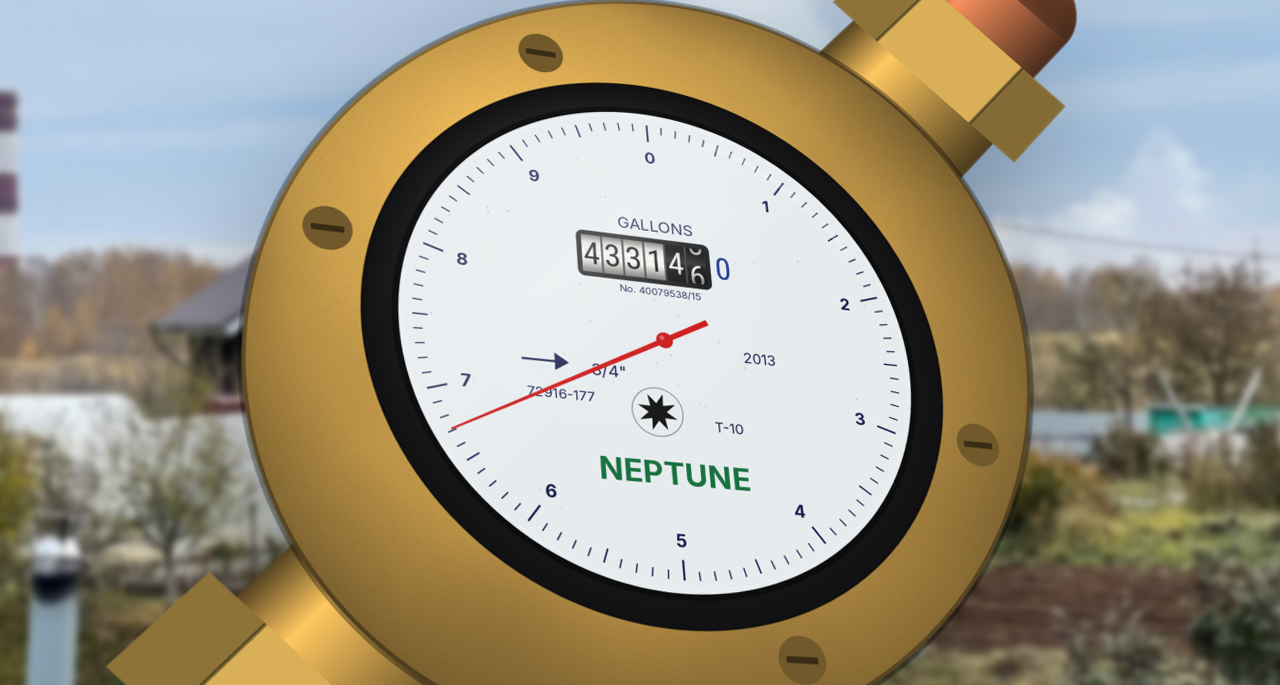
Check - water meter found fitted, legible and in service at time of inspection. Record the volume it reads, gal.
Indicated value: 4331456.7 gal
